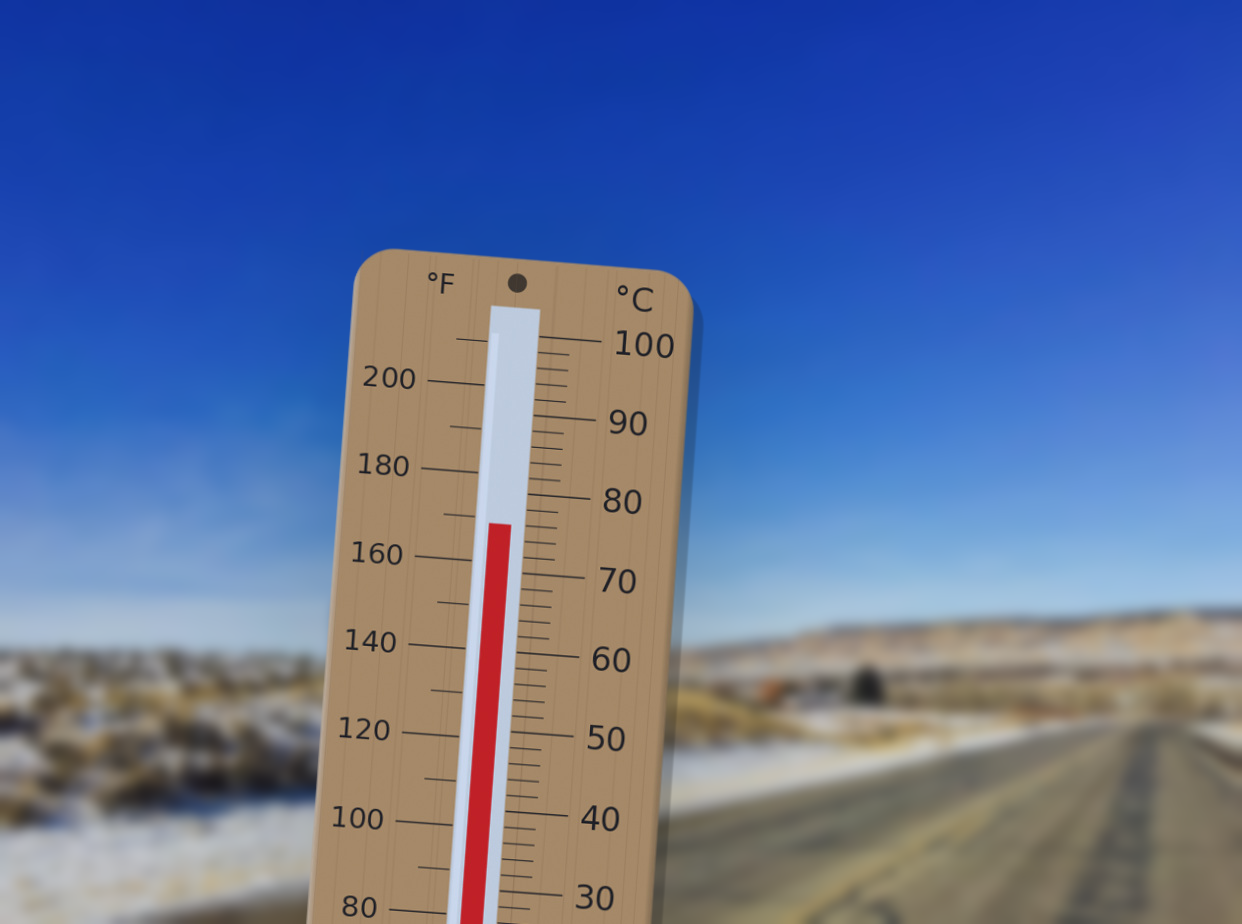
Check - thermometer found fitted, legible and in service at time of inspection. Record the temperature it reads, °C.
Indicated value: 76 °C
